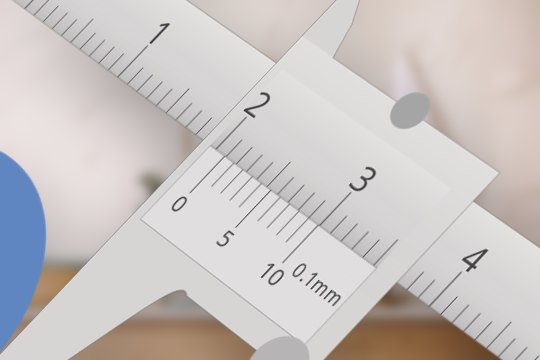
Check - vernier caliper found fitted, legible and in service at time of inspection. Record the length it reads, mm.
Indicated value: 20.9 mm
